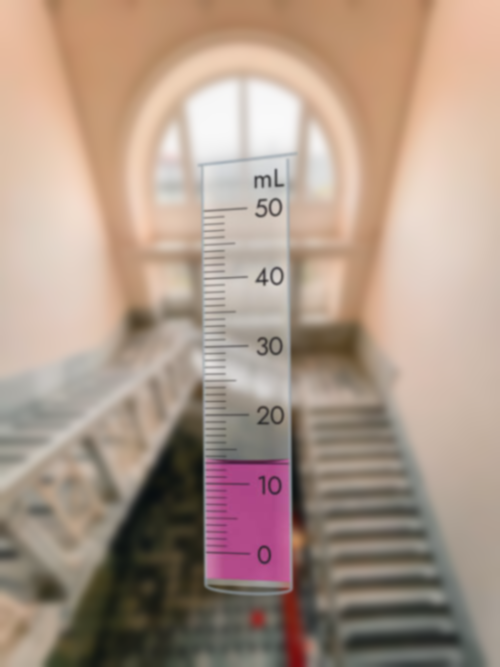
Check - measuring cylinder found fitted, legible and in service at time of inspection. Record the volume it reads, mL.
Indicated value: 13 mL
